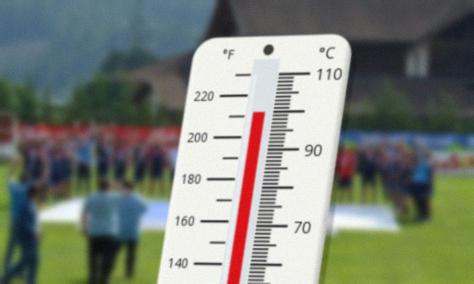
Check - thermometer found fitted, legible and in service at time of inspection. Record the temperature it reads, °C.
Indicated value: 100 °C
